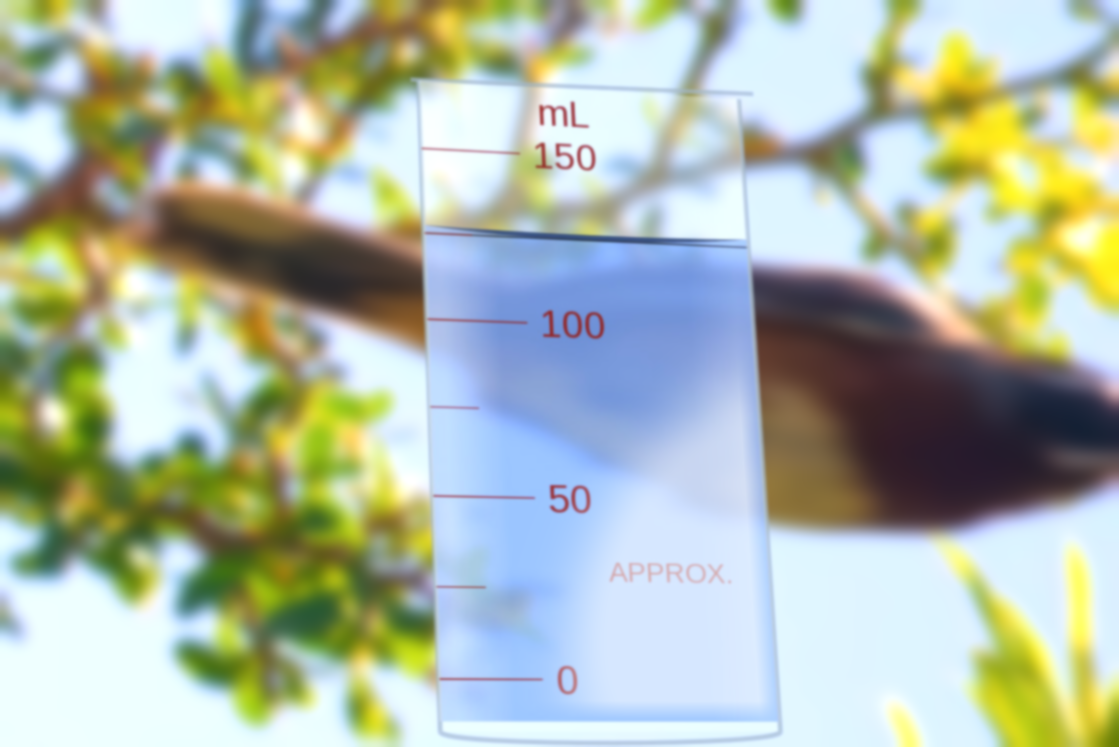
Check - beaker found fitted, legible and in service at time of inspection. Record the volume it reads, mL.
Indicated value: 125 mL
